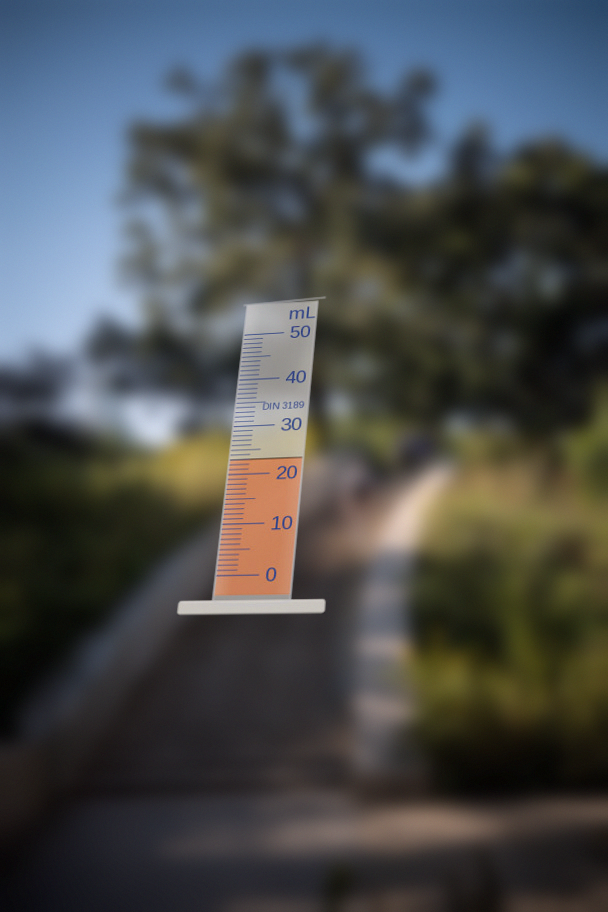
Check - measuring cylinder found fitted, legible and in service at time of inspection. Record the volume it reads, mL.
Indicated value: 23 mL
